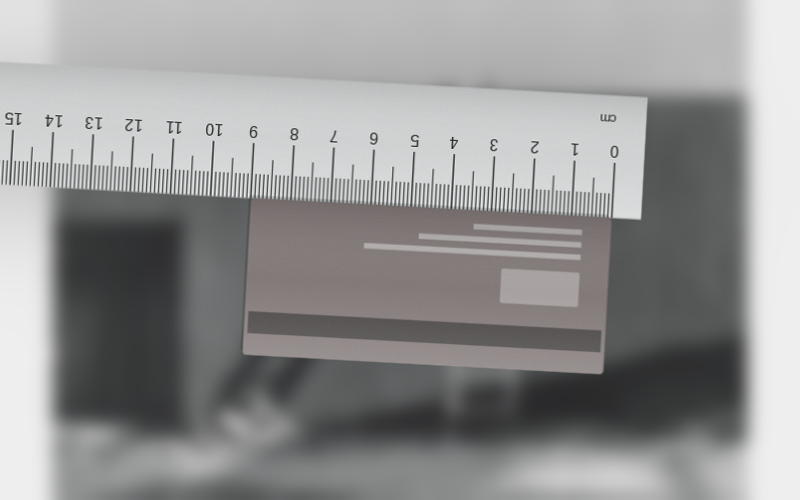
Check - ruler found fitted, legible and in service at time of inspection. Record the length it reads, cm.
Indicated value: 9 cm
